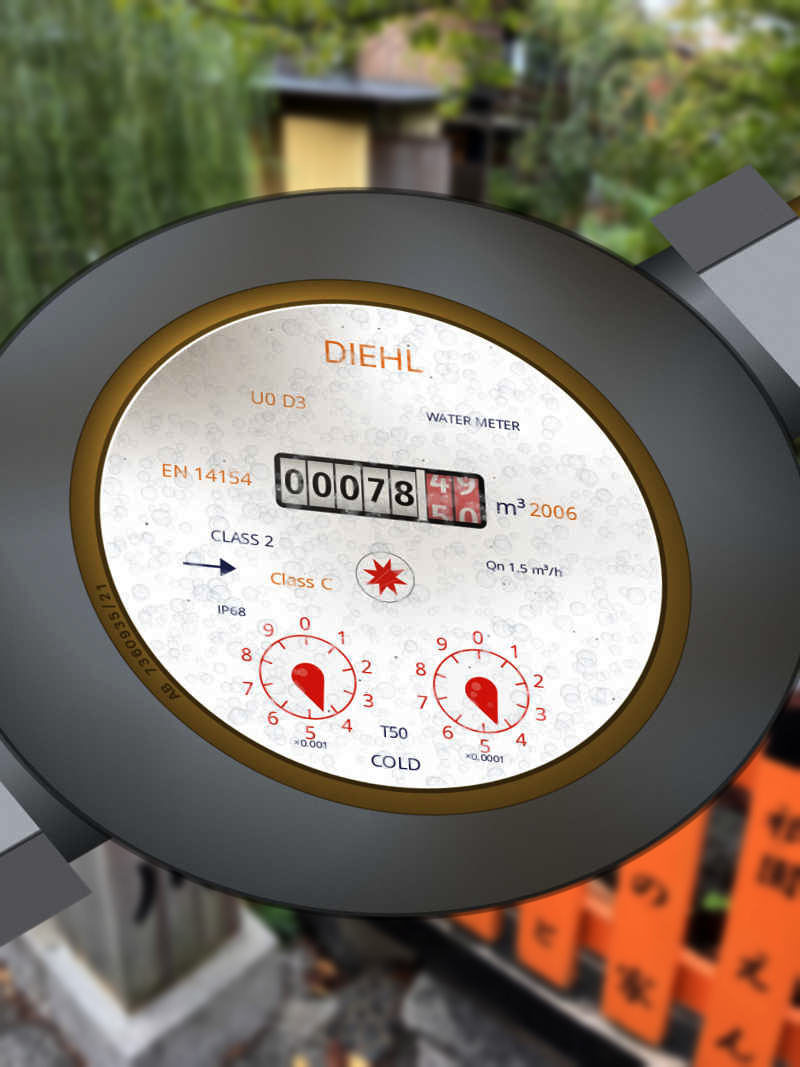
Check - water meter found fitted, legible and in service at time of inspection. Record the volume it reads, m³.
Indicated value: 78.4944 m³
